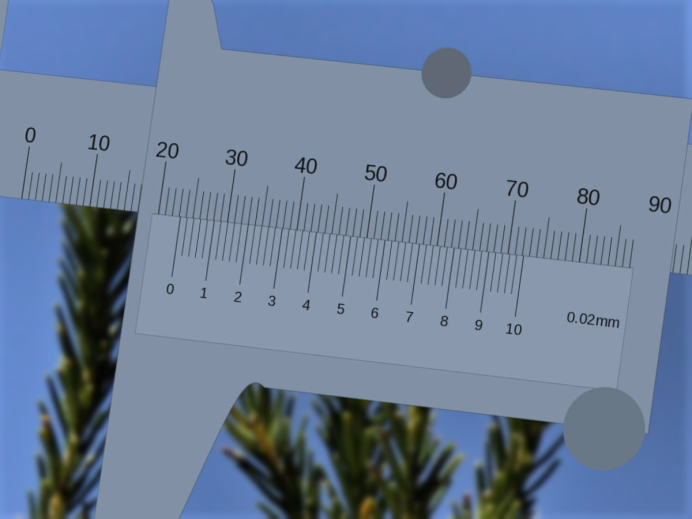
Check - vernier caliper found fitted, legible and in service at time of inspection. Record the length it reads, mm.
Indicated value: 23.2 mm
